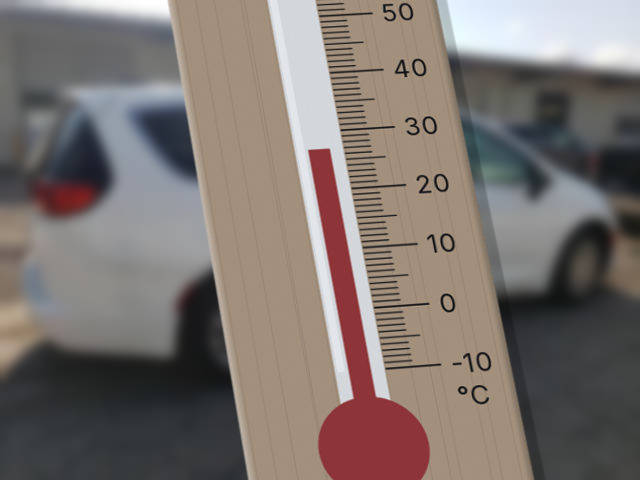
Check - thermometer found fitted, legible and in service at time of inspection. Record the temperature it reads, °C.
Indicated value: 27 °C
